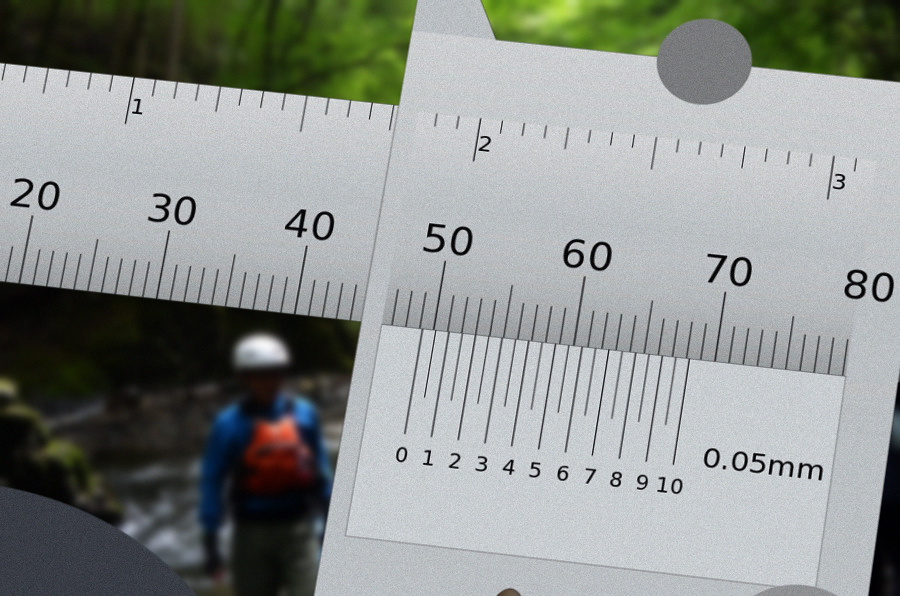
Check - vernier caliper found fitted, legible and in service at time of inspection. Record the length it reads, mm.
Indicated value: 49.2 mm
